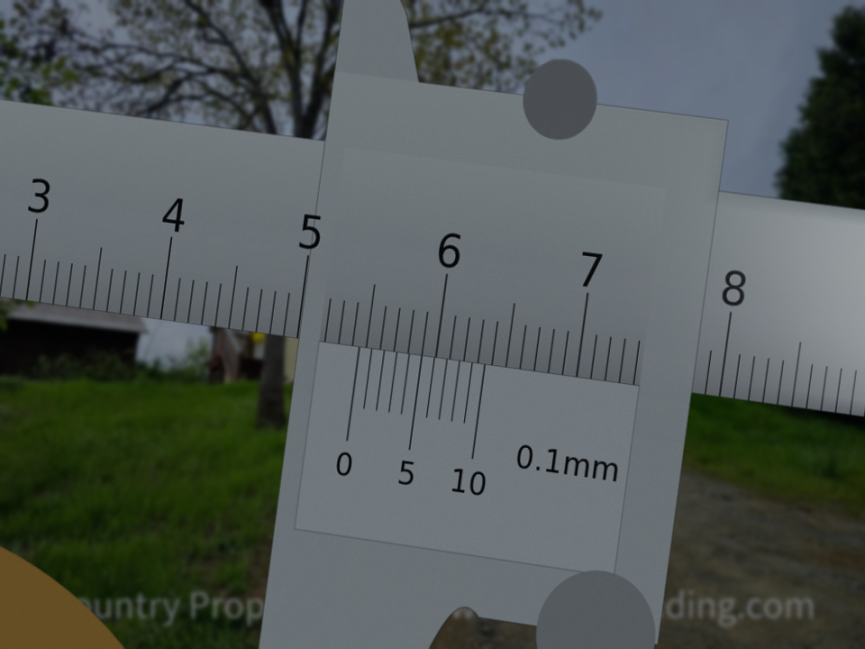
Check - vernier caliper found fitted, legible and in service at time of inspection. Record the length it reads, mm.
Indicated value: 54.5 mm
